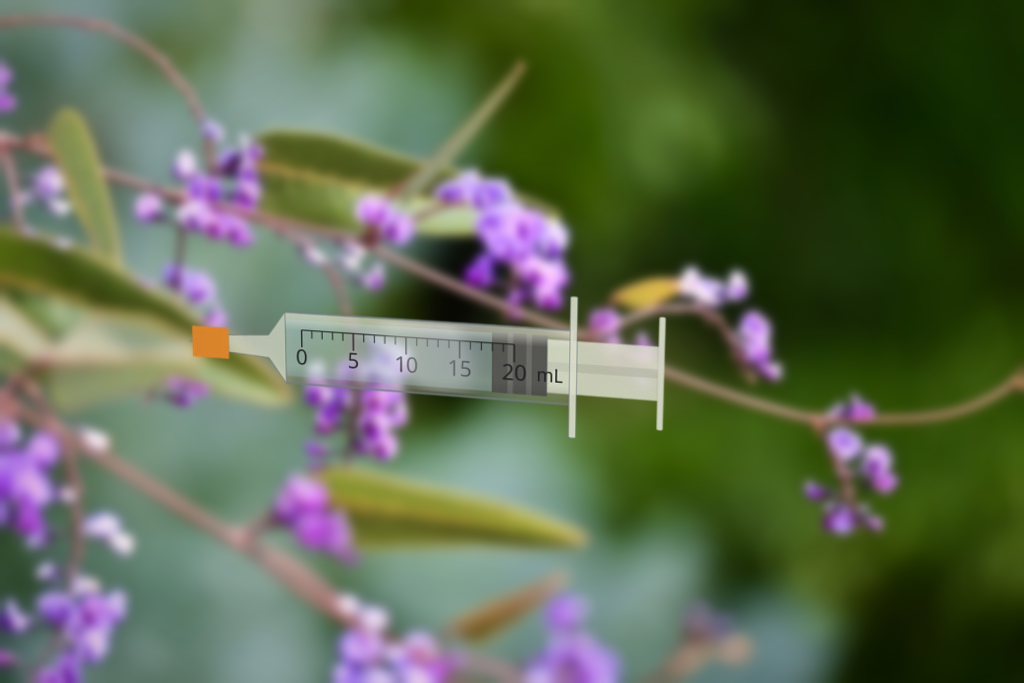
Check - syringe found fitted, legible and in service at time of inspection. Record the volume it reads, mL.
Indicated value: 18 mL
